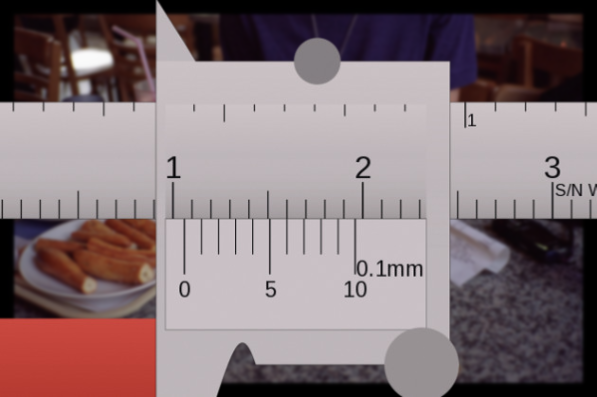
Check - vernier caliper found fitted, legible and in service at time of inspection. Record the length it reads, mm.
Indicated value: 10.6 mm
